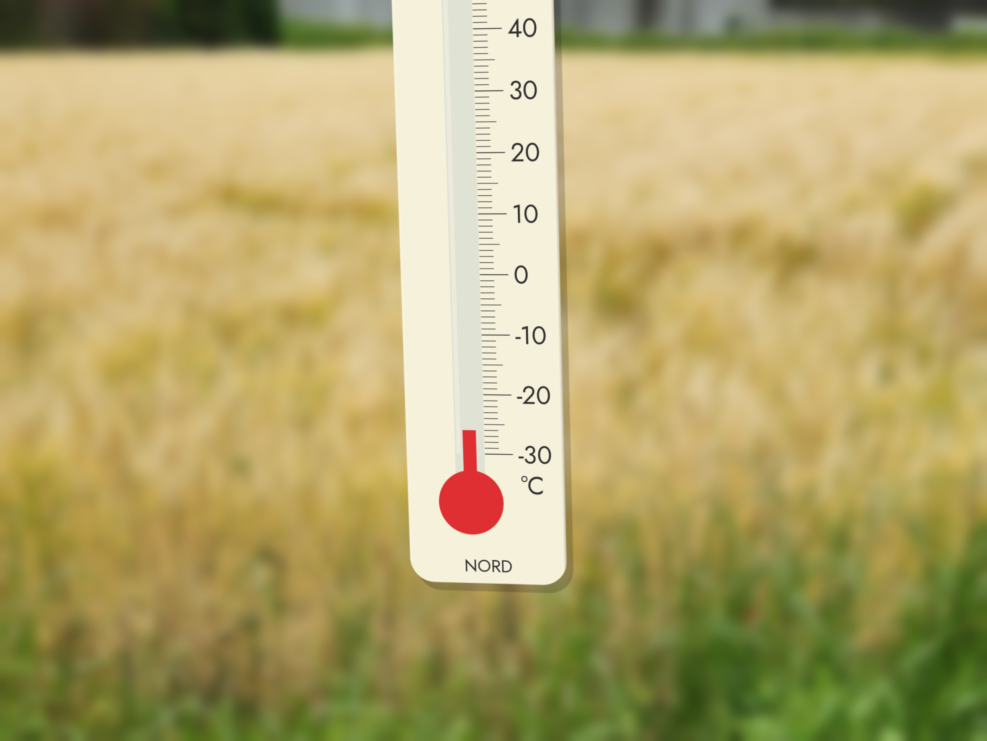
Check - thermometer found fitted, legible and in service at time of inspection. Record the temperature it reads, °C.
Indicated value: -26 °C
